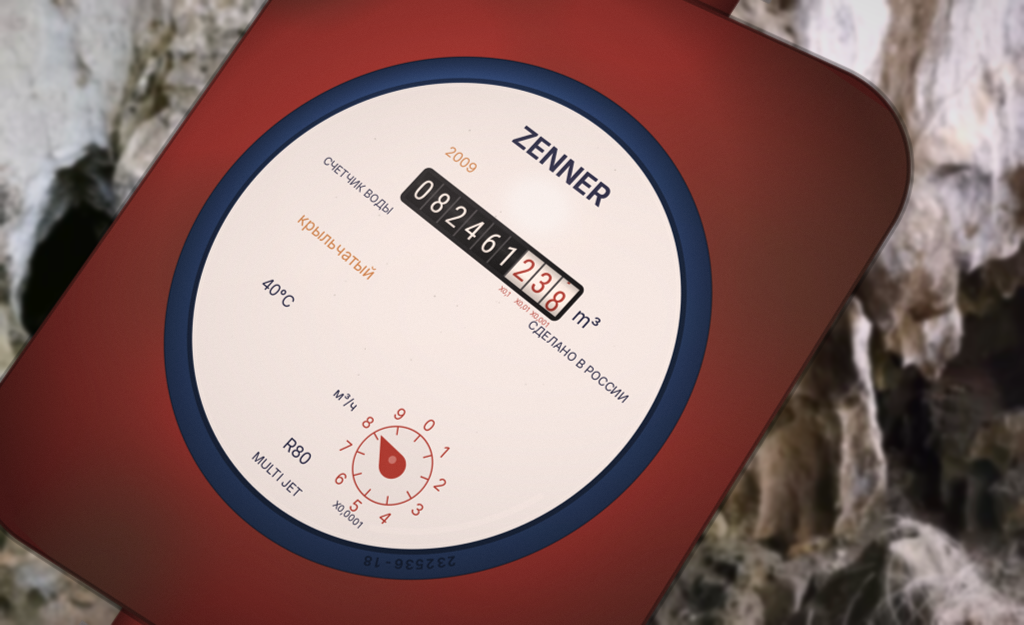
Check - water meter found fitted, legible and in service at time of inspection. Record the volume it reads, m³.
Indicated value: 82461.2378 m³
